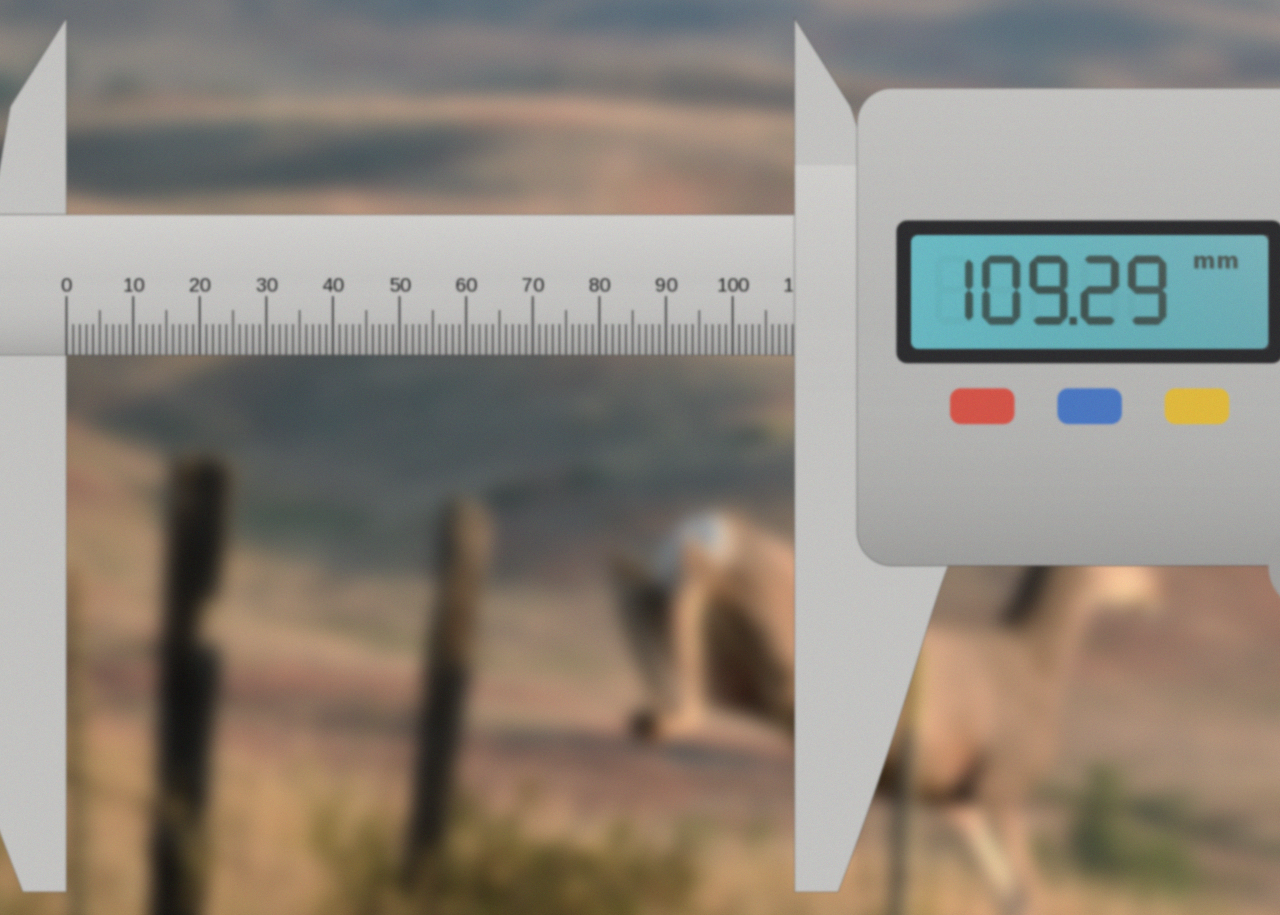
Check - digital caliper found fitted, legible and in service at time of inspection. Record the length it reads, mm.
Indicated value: 109.29 mm
